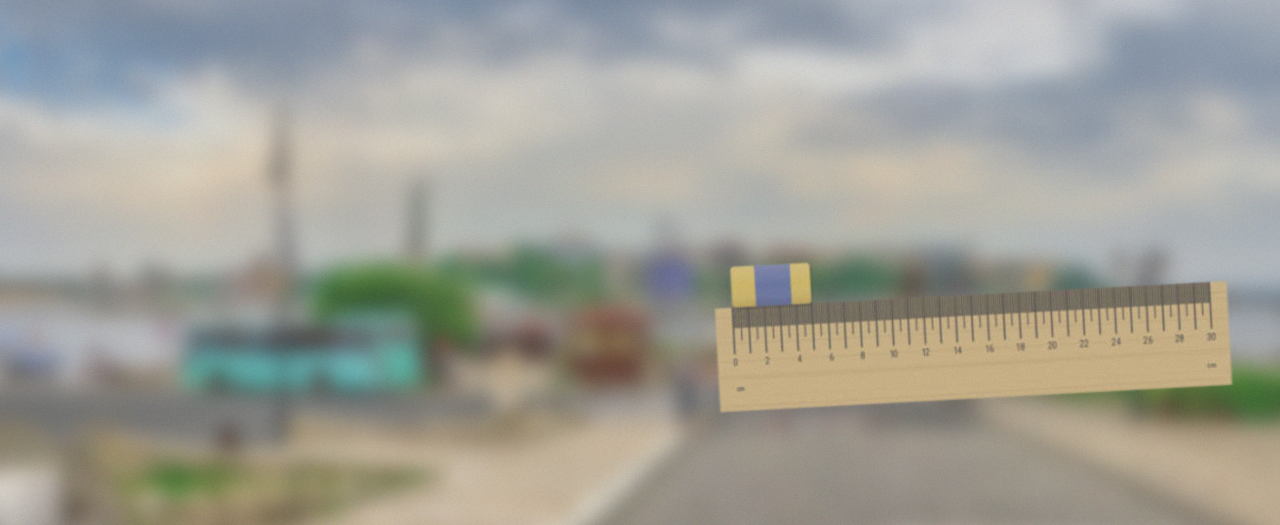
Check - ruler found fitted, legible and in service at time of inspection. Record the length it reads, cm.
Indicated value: 5 cm
